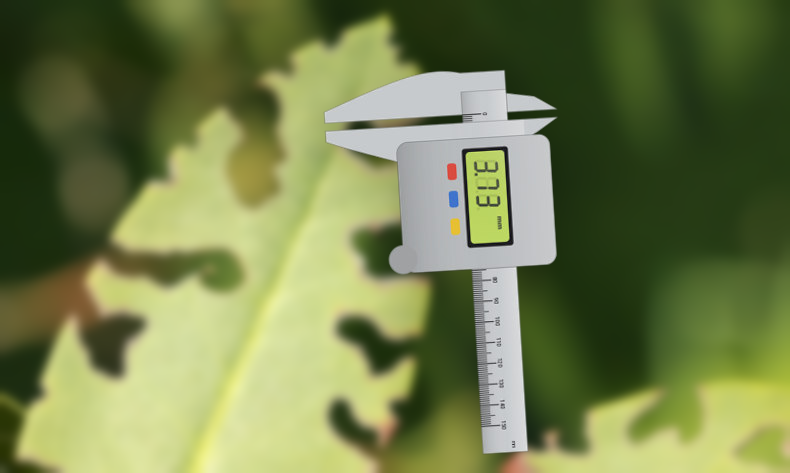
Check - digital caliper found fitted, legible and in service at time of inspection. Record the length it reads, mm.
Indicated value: 3.73 mm
